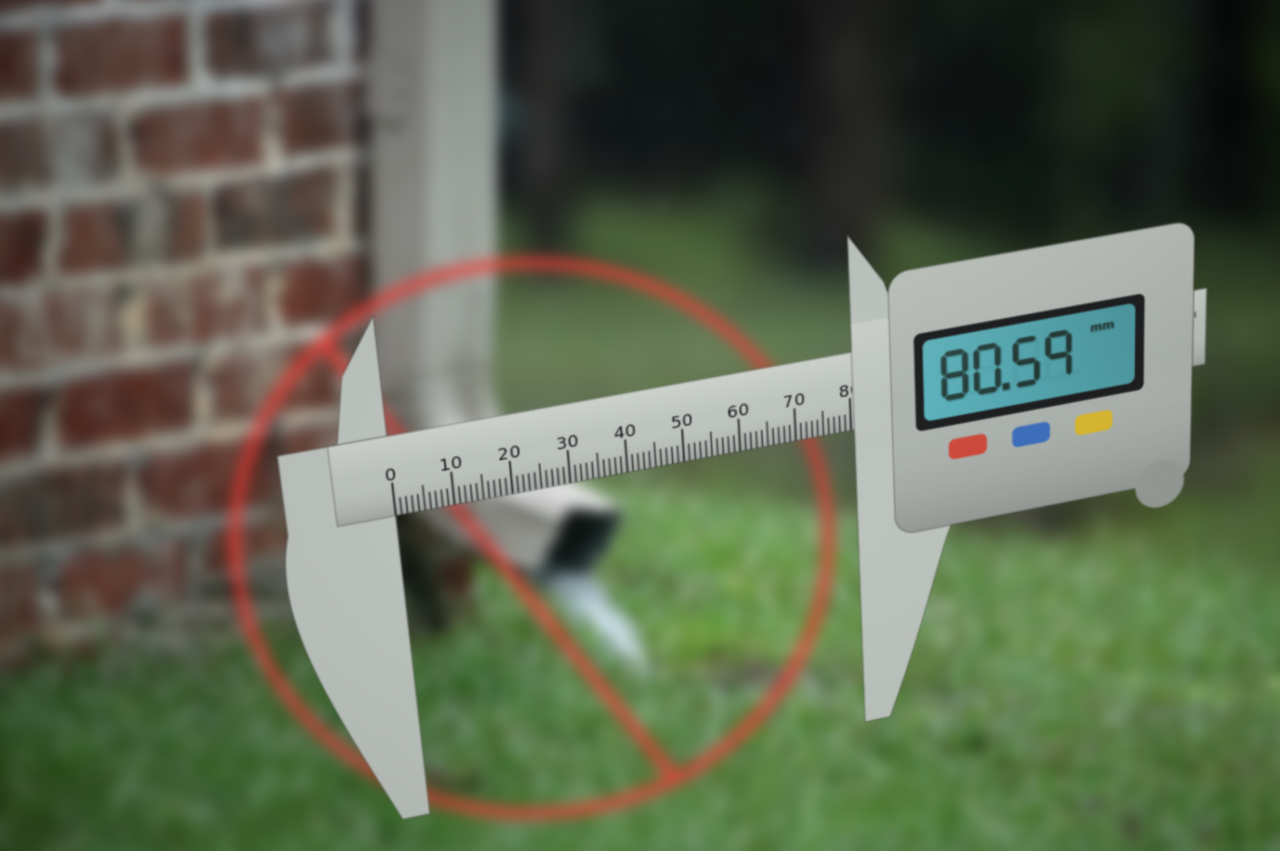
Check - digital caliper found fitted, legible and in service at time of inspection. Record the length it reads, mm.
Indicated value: 80.59 mm
